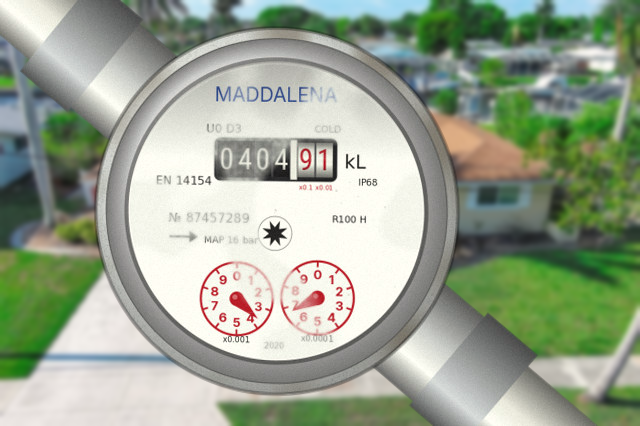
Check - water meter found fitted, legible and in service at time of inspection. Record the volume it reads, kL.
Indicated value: 404.9136 kL
